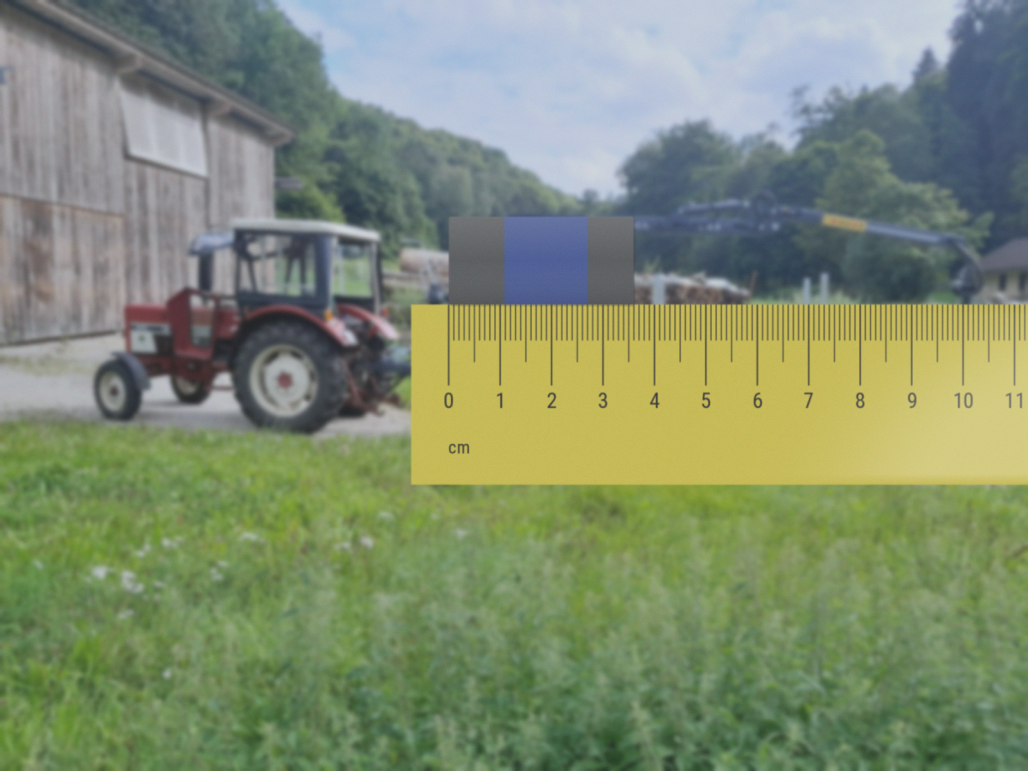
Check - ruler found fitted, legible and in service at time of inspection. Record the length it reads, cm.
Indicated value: 3.6 cm
